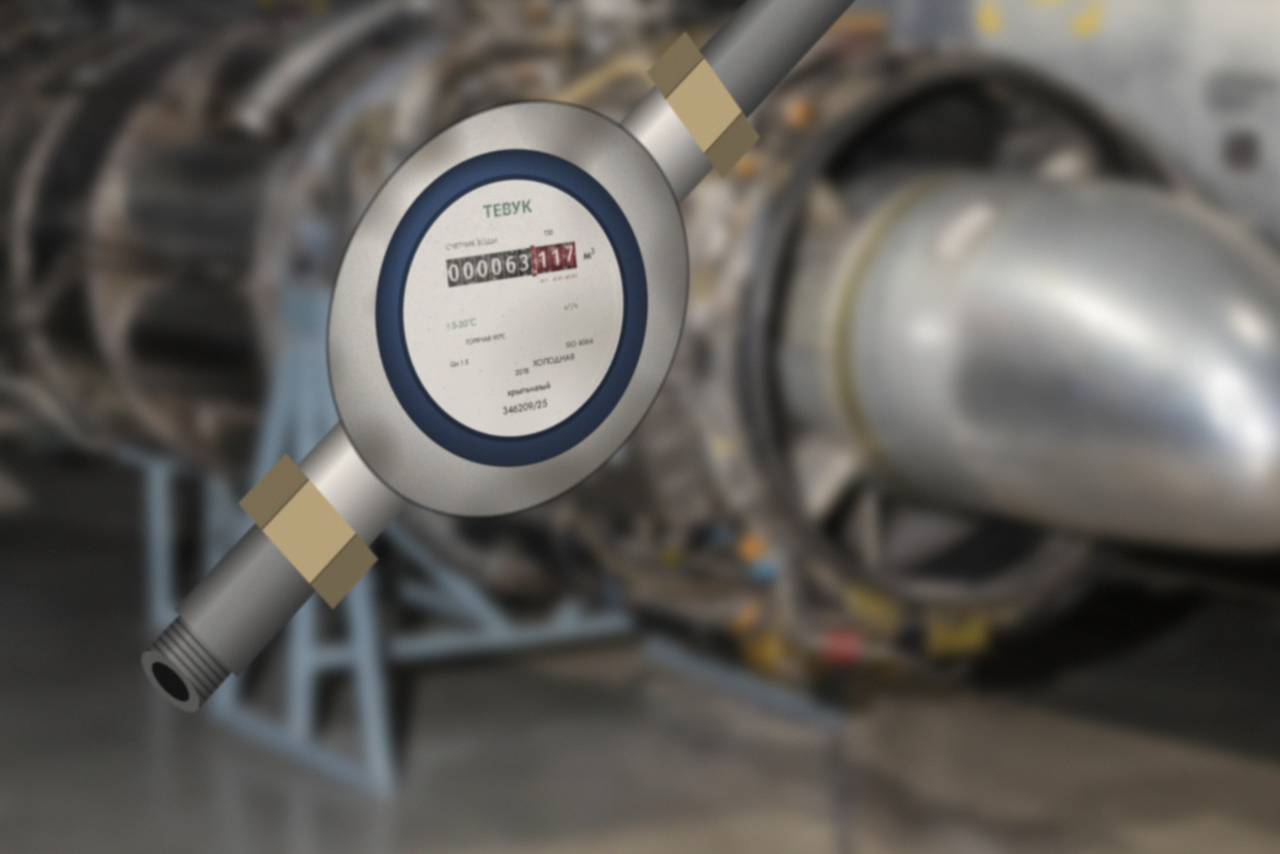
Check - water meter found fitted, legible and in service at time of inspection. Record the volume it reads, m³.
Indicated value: 63.117 m³
